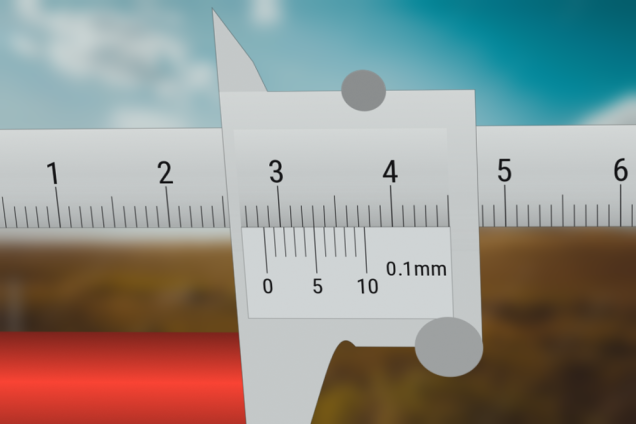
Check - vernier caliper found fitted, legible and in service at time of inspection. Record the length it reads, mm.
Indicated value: 28.5 mm
